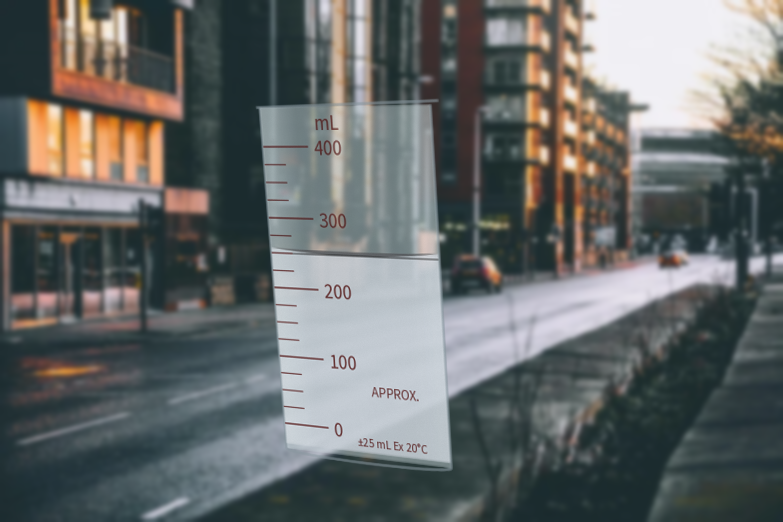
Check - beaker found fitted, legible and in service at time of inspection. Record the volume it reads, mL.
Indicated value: 250 mL
